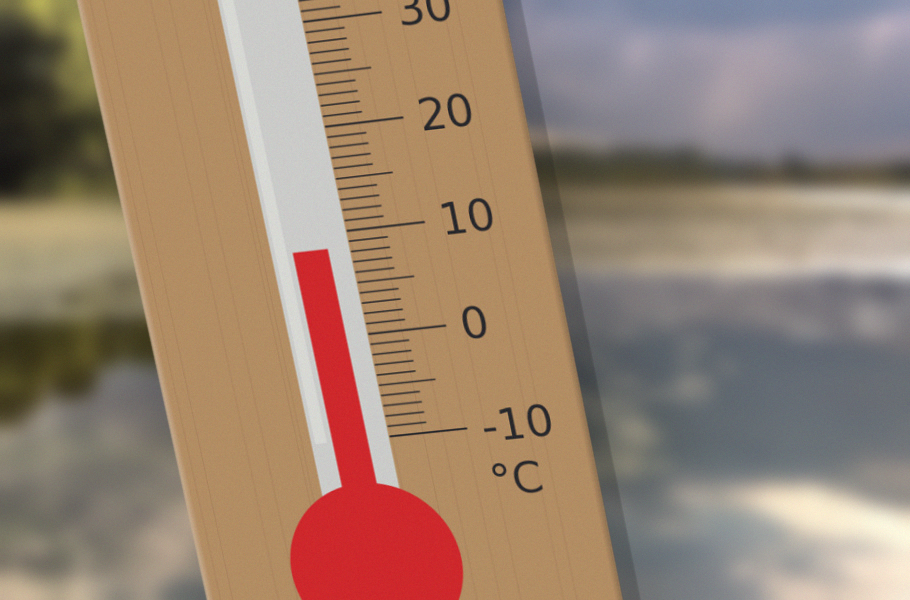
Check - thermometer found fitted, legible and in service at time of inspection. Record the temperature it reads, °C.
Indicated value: 8.5 °C
